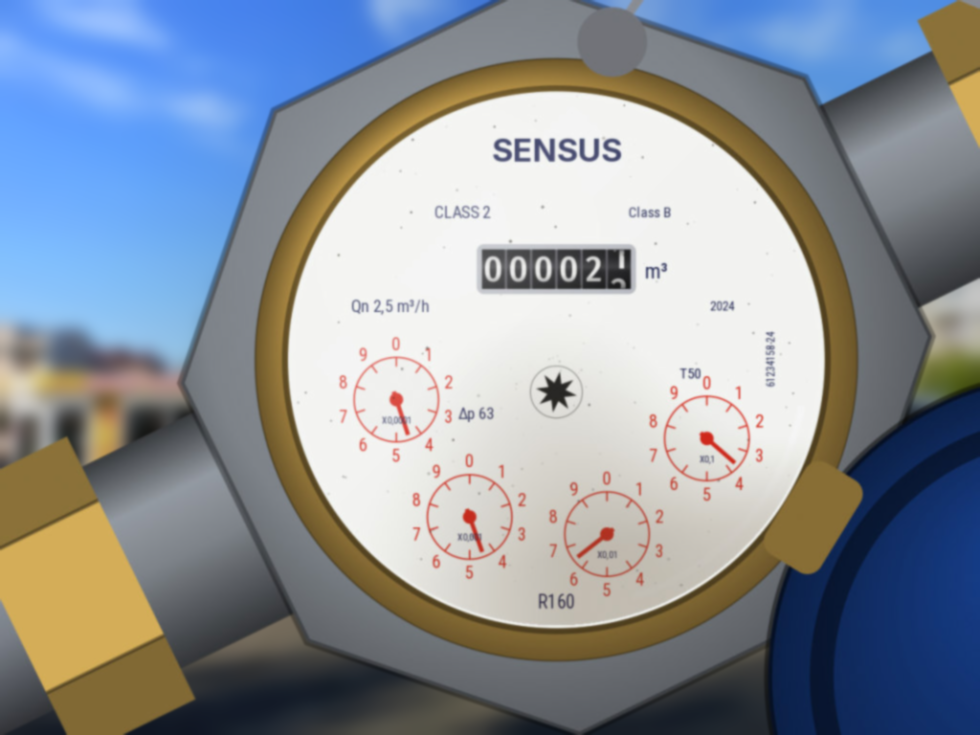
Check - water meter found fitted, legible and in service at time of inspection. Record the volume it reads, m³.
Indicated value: 21.3644 m³
